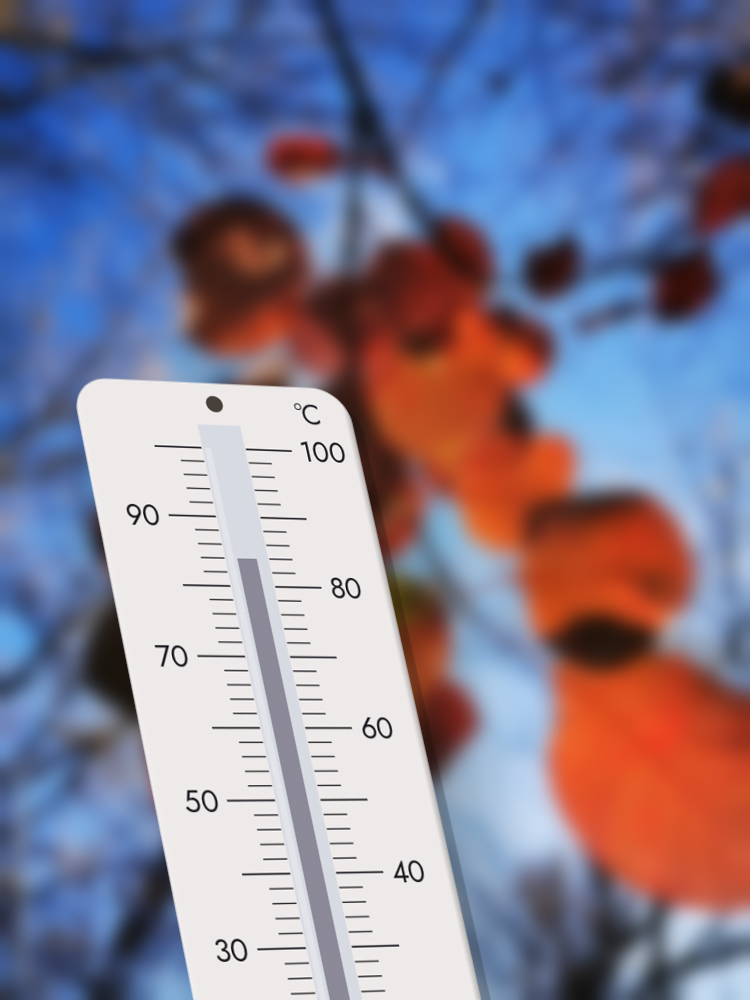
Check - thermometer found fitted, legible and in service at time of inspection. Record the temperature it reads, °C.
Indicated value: 84 °C
